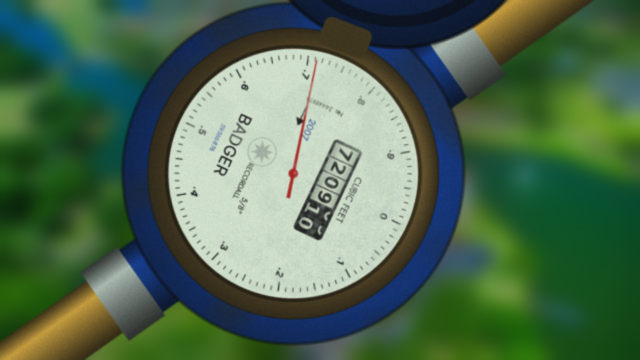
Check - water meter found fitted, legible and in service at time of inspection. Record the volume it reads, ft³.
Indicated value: 720909.71 ft³
